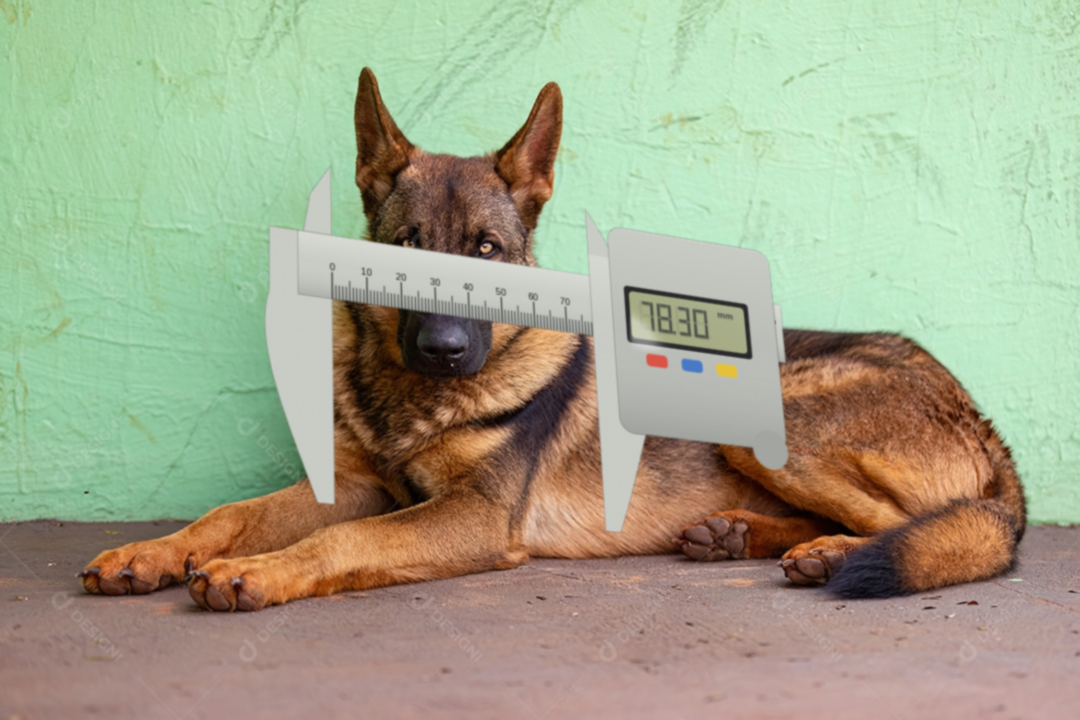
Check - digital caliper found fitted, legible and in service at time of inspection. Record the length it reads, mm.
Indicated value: 78.30 mm
